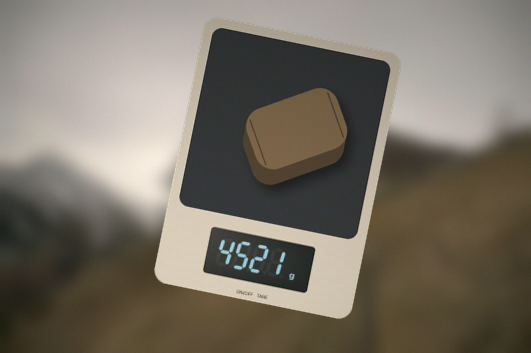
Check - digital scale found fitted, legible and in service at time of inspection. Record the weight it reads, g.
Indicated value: 4521 g
